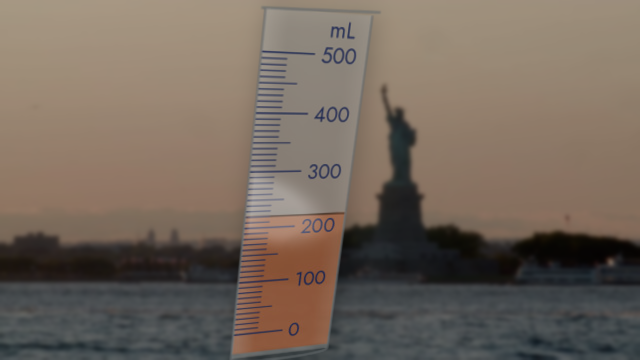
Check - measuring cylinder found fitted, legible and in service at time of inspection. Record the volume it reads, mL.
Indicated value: 220 mL
